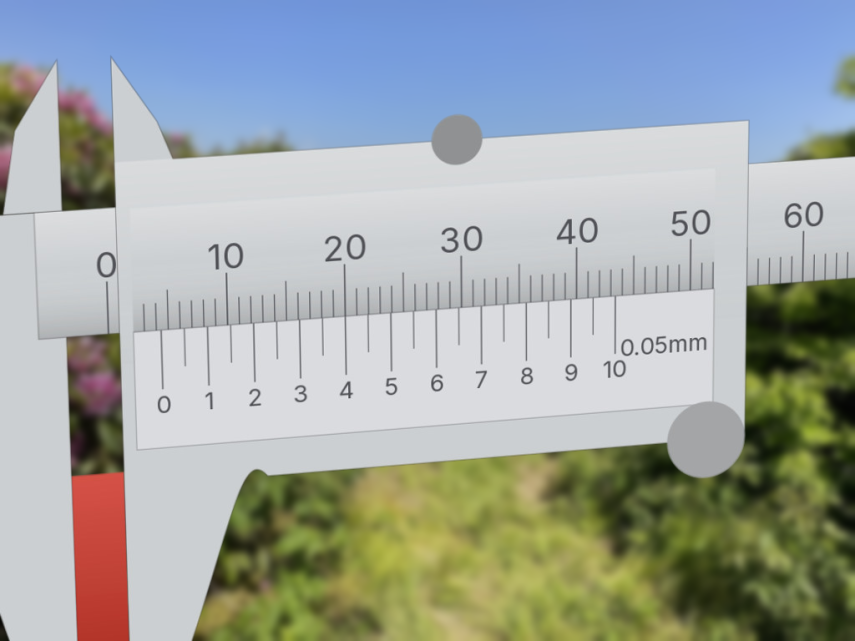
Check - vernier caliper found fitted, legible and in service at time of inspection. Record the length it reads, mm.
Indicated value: 4.4 mm
